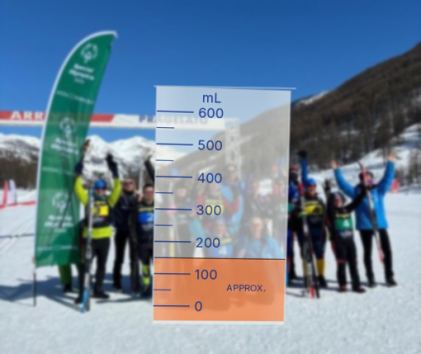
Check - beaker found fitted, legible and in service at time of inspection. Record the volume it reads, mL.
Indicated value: 150 mL
